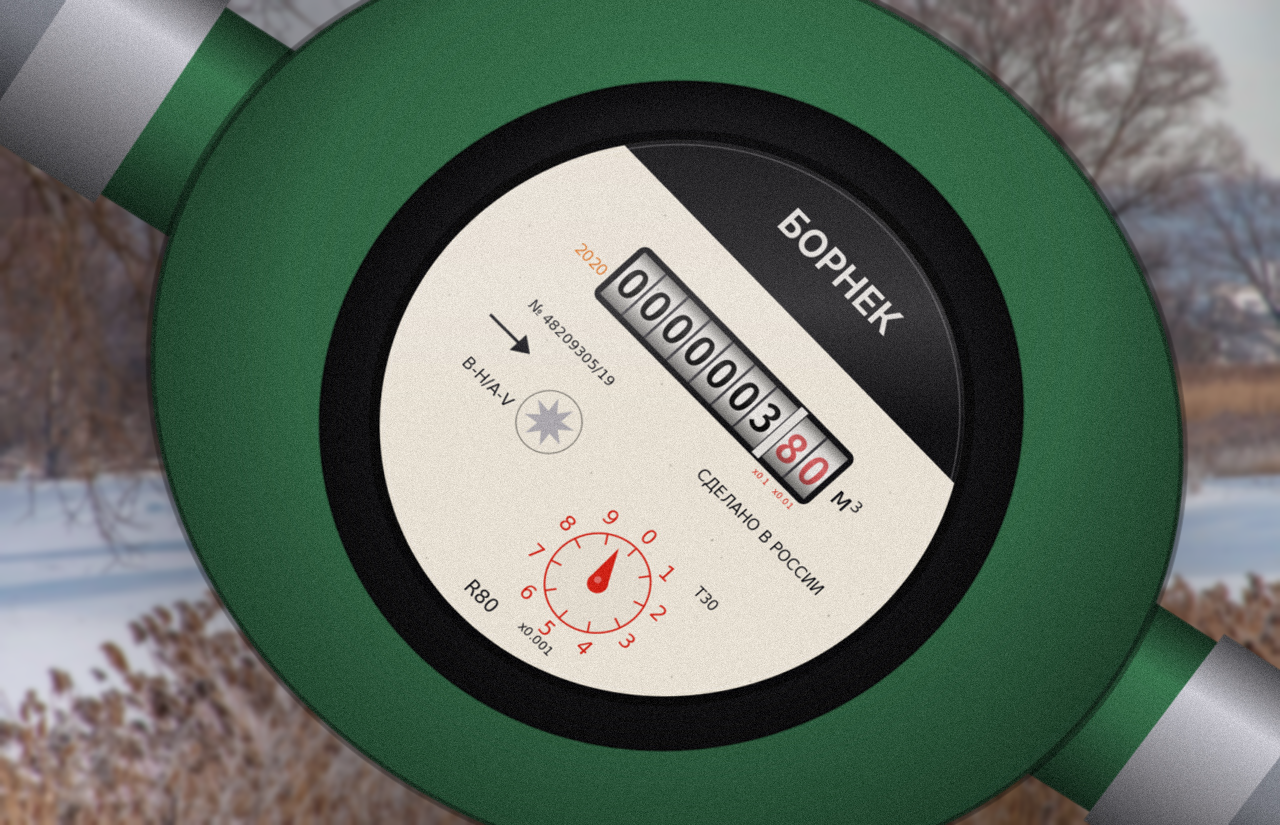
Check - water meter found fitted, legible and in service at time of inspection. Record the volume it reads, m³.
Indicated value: 3.799 m³
